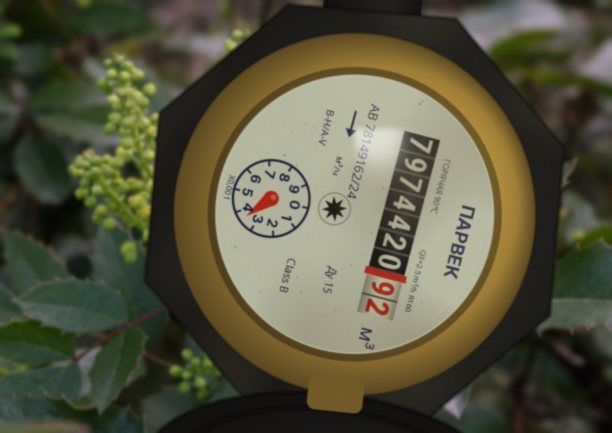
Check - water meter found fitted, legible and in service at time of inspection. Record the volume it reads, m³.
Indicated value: 7974420.923 m³
